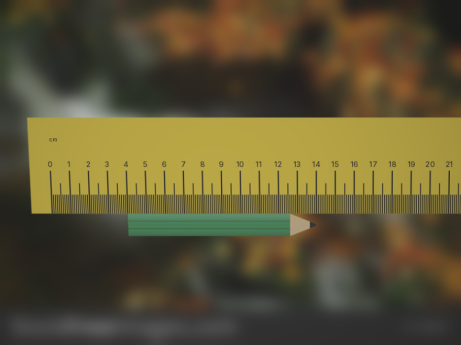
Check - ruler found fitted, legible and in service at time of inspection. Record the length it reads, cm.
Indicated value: 10 cm
